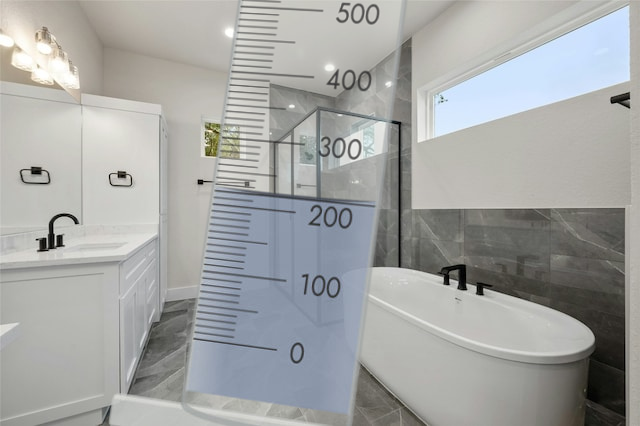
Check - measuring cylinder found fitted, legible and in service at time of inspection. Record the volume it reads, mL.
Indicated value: 220 mL
